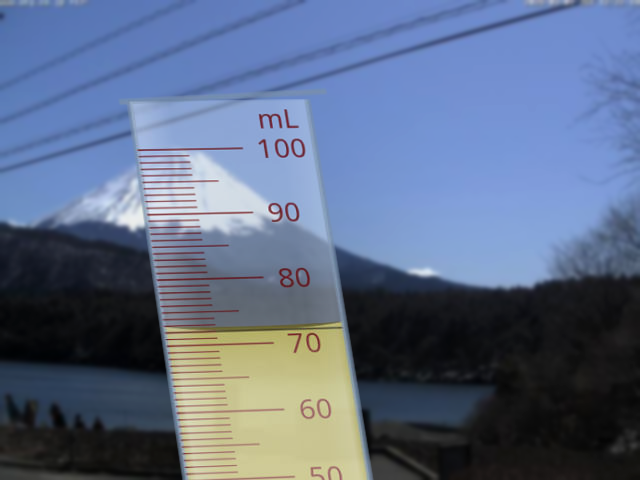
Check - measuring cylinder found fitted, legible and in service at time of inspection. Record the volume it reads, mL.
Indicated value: 72 mL
